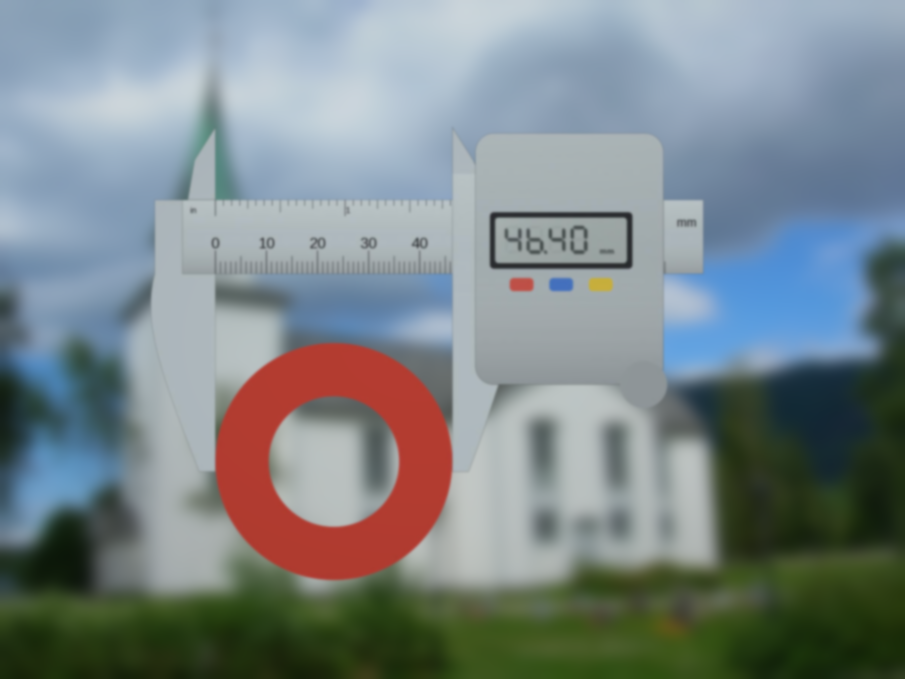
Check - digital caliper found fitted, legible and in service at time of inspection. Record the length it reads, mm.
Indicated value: 46.40 mm
